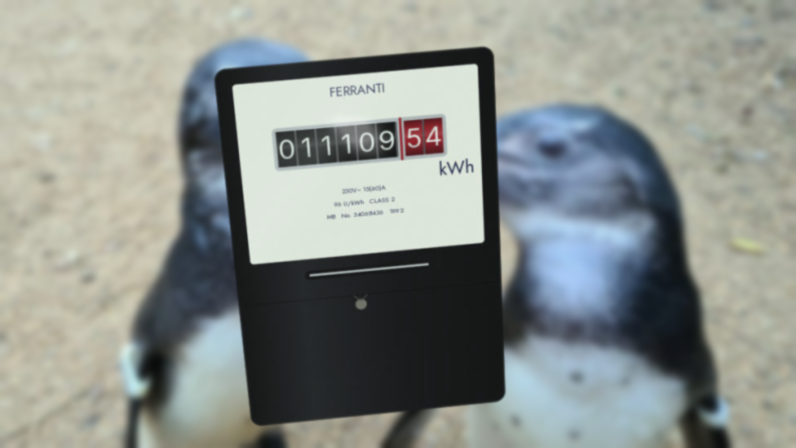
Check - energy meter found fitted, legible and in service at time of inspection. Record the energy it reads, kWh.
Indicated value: 11109.54 kWh
